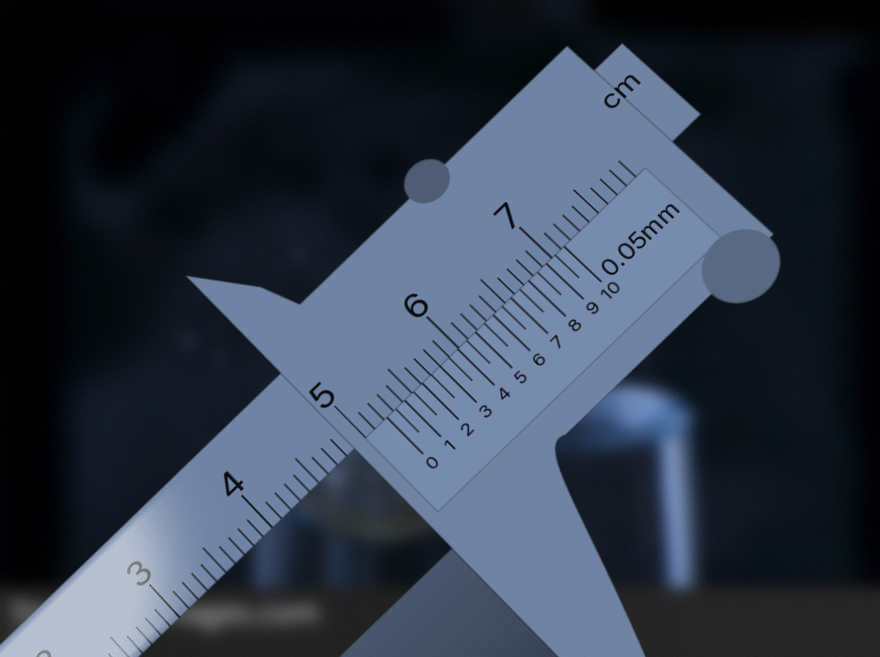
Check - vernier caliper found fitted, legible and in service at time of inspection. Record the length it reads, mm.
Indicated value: 52.3 mm
